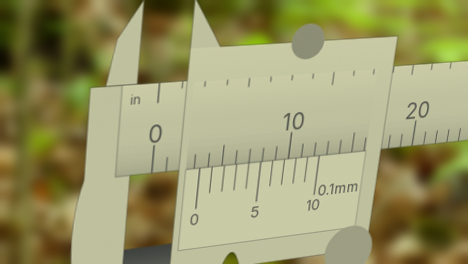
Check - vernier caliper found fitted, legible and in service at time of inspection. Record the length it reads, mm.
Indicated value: 3.4 mm
